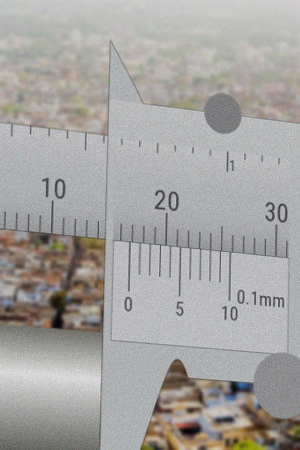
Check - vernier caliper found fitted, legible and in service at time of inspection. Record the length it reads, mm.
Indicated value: 16.8 mm
